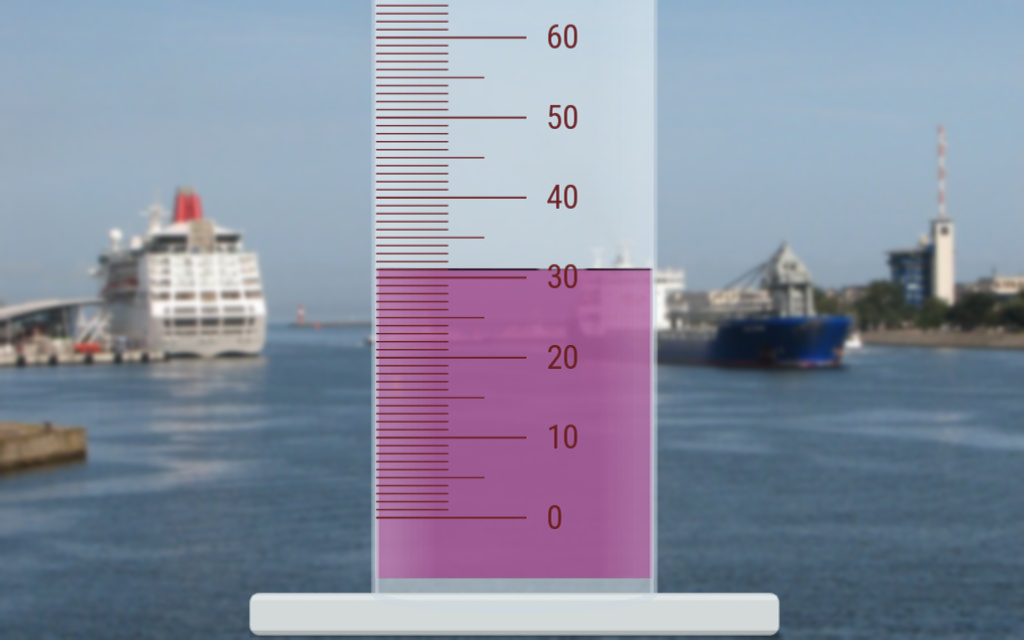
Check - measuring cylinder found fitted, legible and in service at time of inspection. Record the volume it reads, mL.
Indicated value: 31 mL
